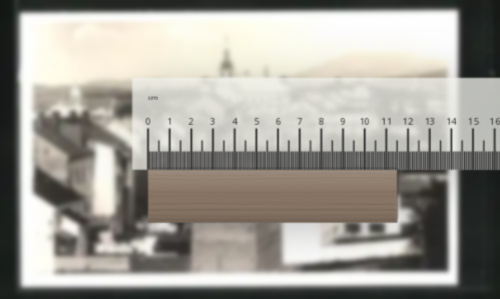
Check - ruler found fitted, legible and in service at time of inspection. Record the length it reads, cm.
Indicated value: 11.5 cm
